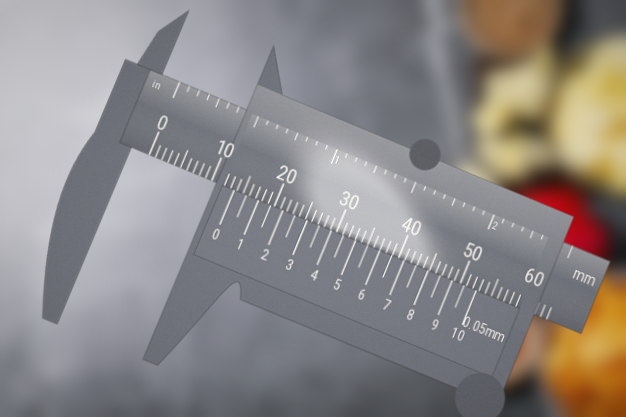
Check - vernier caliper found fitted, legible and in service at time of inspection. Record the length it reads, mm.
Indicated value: 13.6 mm
